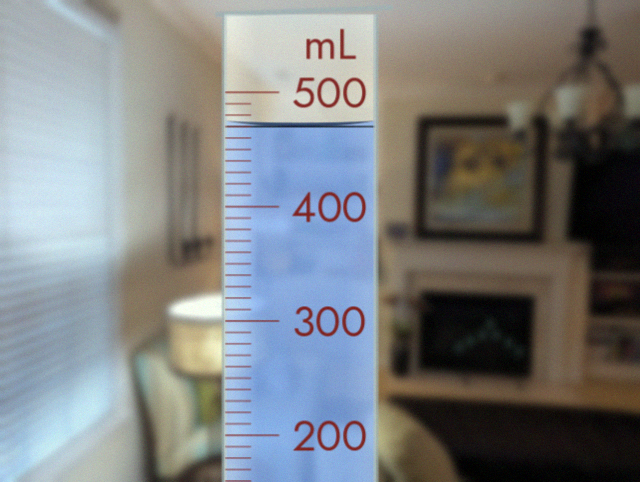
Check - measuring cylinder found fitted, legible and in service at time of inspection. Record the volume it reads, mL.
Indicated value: 470 mL
